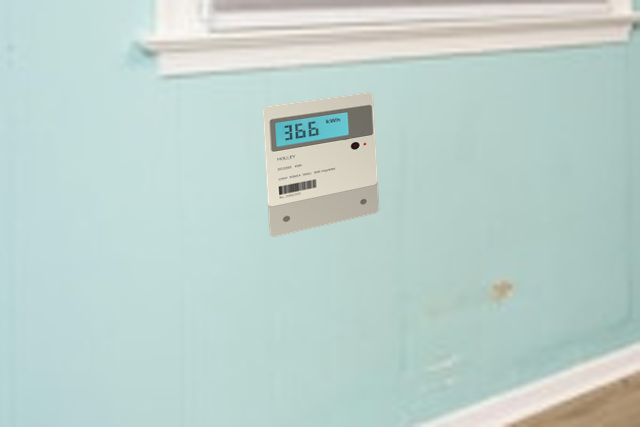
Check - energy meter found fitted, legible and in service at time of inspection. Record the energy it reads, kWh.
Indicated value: 366 kWh
